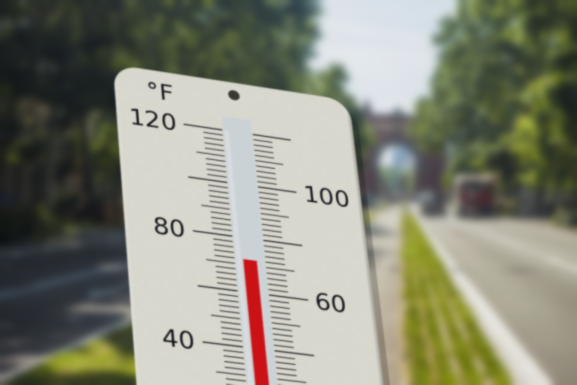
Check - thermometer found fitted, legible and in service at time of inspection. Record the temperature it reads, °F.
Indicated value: 72 °F
